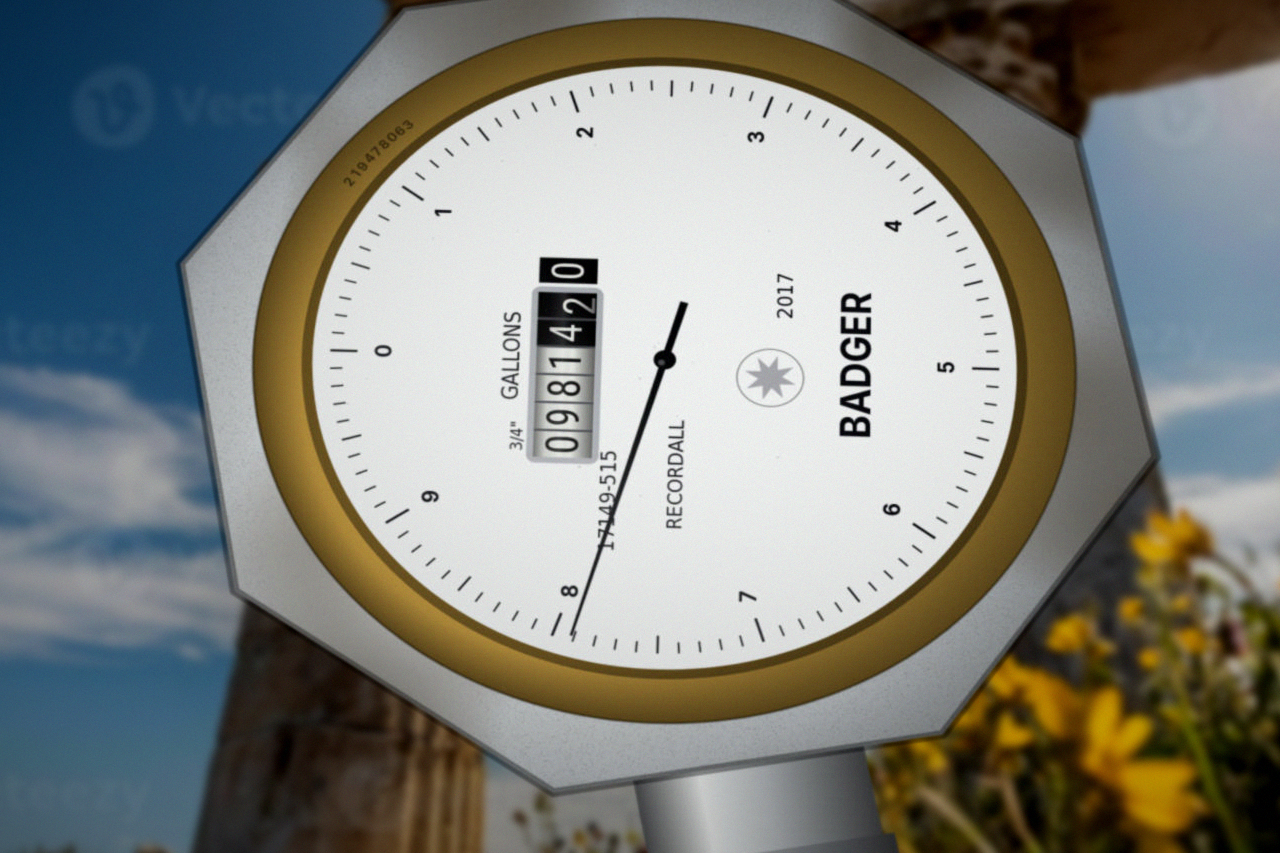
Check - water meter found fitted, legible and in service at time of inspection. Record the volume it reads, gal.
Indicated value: 981417.9 gal
